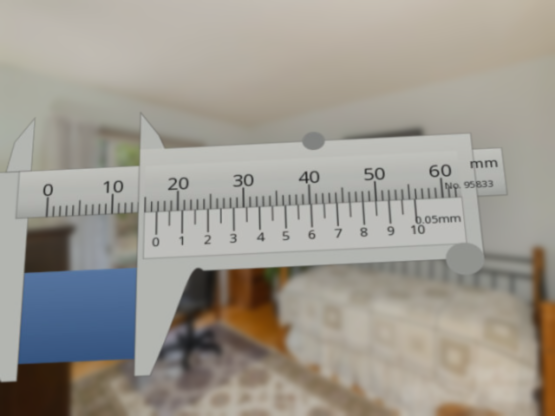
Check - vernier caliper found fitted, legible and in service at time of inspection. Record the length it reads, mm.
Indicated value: 16.8 mm
